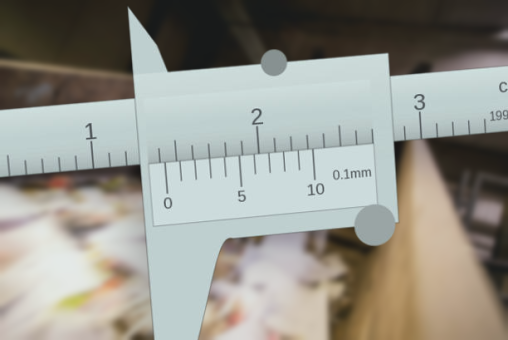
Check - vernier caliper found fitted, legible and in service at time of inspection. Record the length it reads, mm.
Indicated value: 14.3 mm
